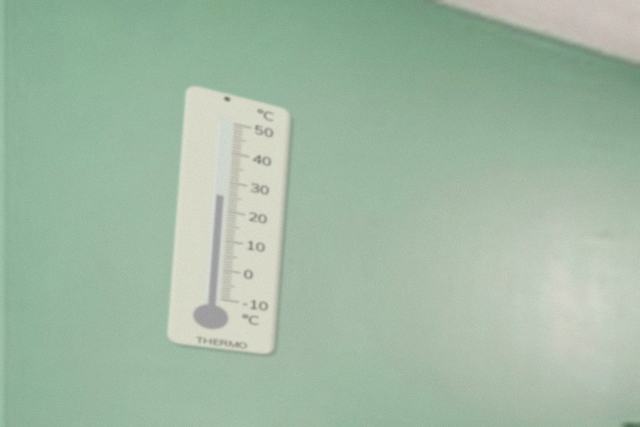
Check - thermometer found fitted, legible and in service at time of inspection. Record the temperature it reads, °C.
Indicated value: 25 °C
